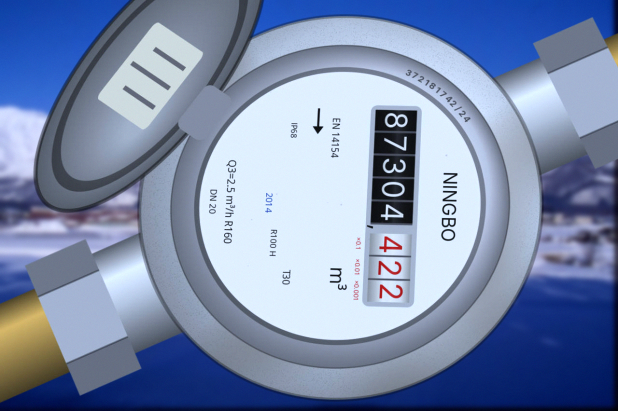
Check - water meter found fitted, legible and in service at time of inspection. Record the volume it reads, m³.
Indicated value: 87304.422 m³
